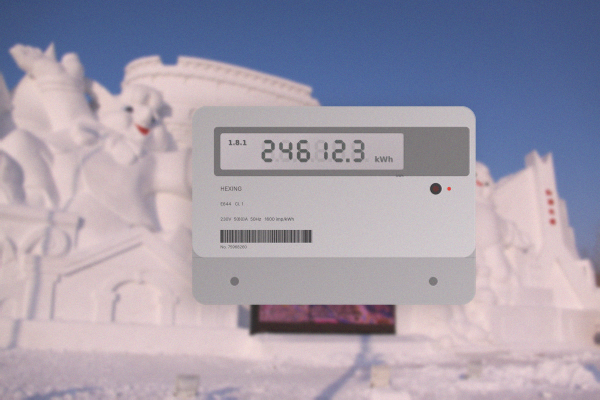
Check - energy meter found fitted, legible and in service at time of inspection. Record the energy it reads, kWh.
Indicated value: 24612.3 kWh
